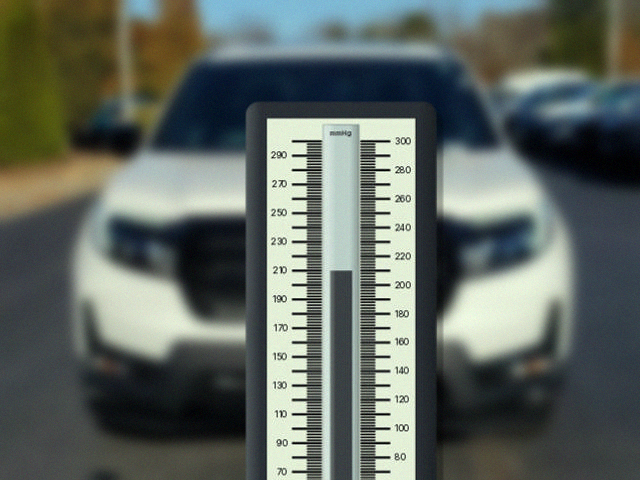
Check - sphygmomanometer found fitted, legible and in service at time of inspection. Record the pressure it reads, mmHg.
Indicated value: 210 mmHg
